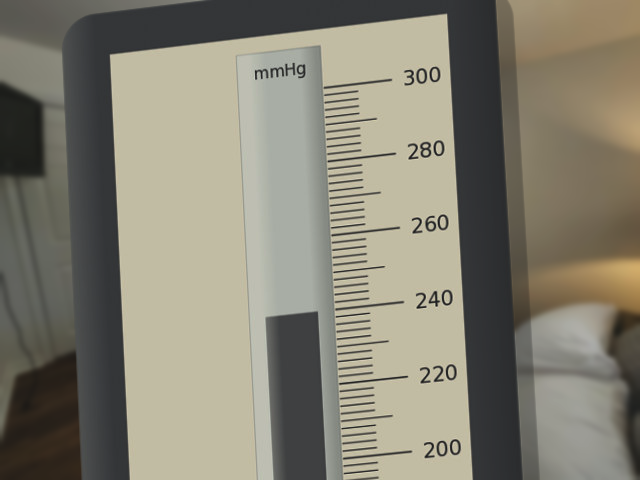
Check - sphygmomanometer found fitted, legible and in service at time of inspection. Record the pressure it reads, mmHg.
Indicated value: 240 mmHg
